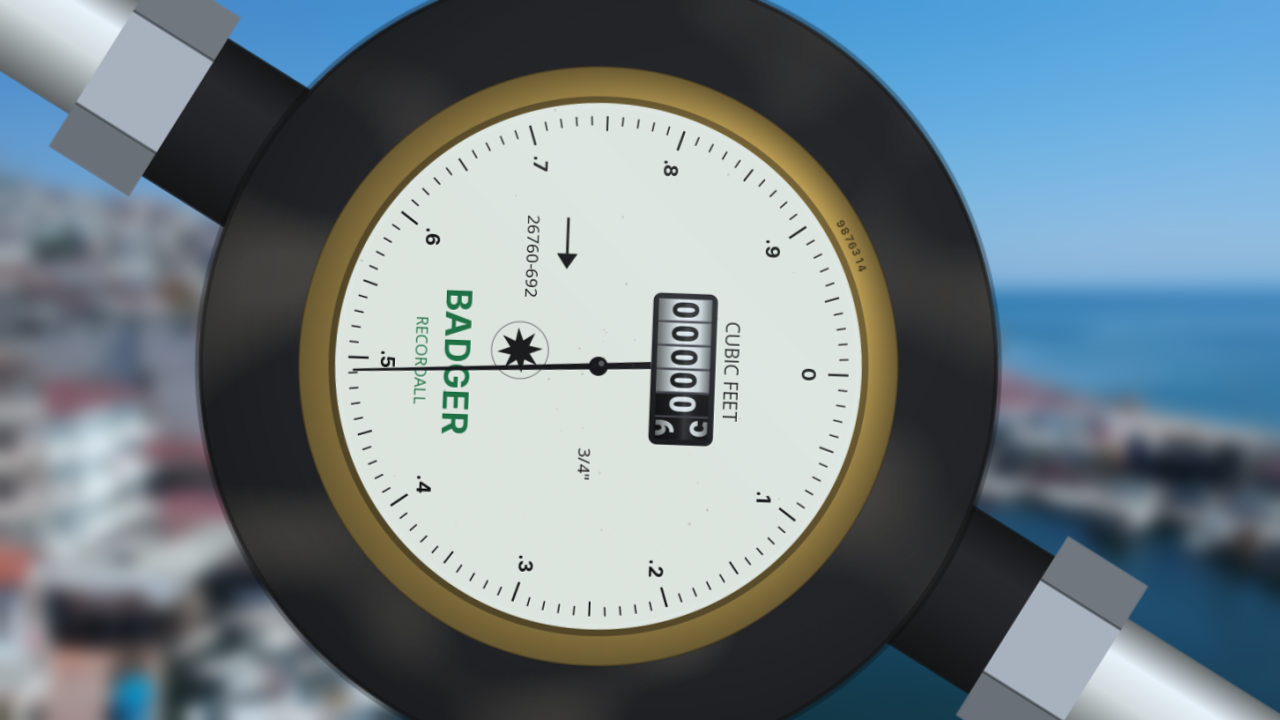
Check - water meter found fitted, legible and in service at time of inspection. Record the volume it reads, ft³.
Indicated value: 5.49 ft³
